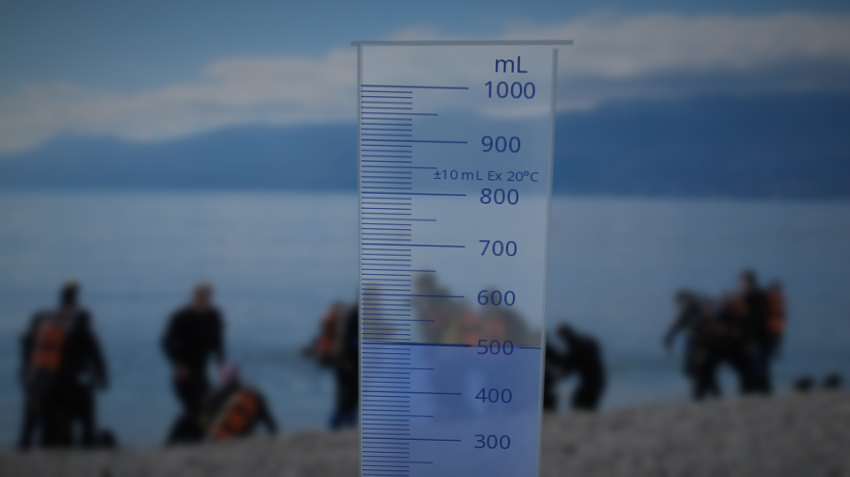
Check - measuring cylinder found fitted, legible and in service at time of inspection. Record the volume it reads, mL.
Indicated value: 500 mL
